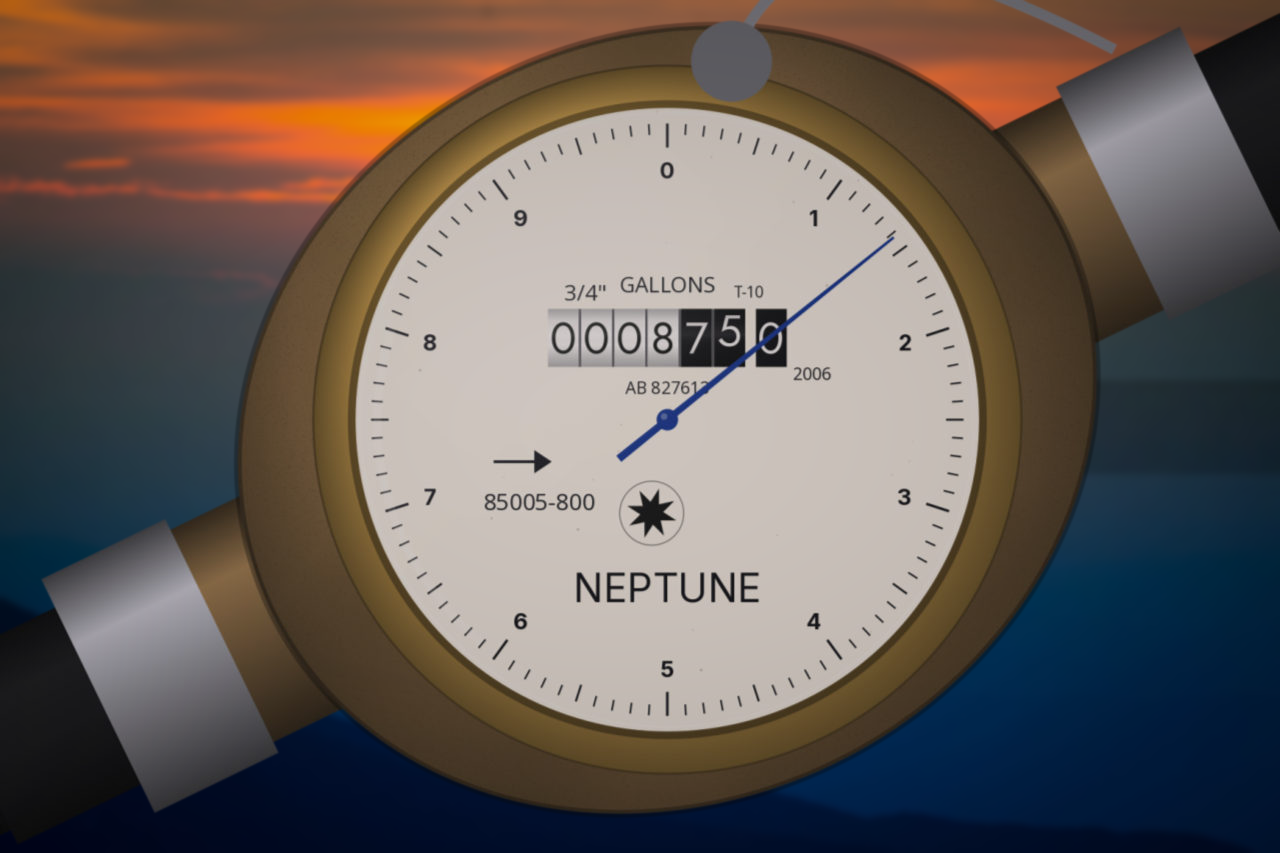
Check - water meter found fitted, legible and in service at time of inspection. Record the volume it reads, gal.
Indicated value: 8751.4 gal
